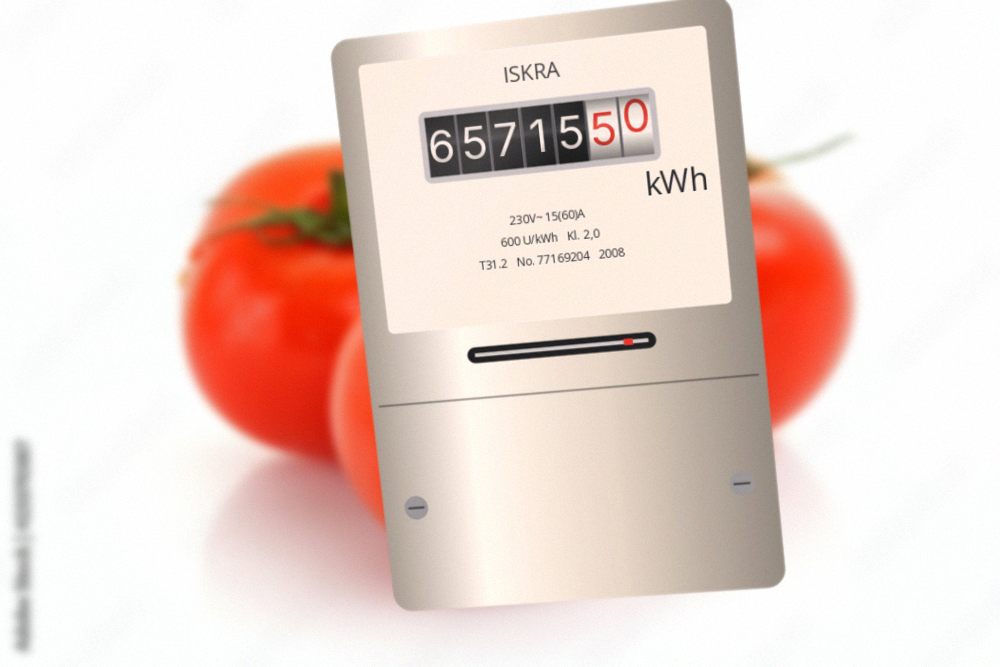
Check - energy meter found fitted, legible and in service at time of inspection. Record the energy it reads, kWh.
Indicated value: 65715.50 kWh
